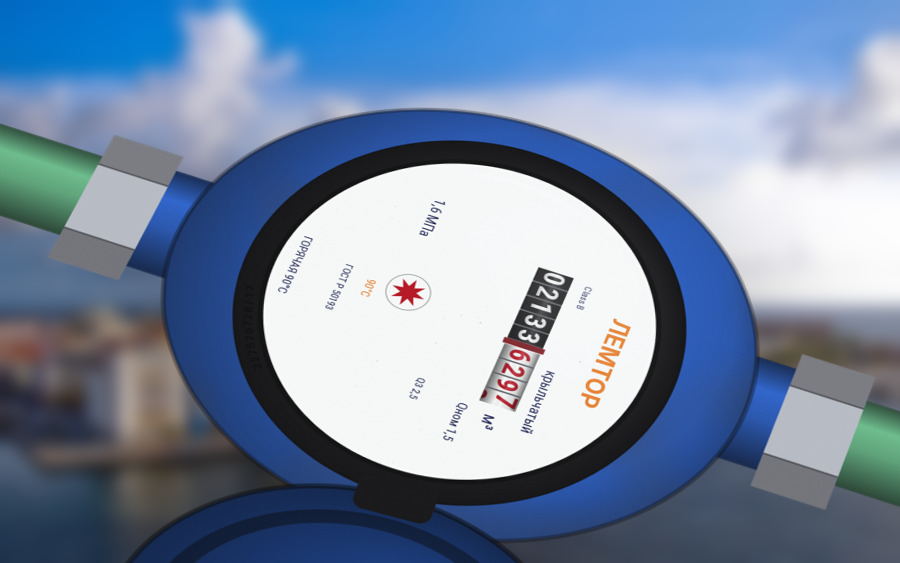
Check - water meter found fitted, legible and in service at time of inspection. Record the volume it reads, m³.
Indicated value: 2133.6297 m³
